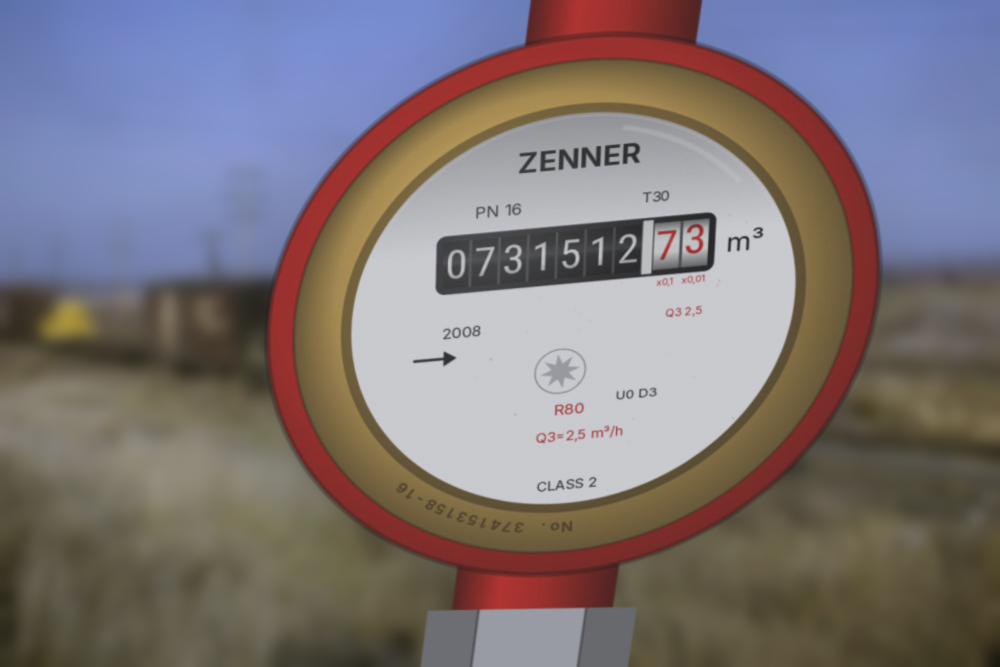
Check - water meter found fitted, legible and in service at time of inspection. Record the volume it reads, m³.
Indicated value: 731512.73 m³
